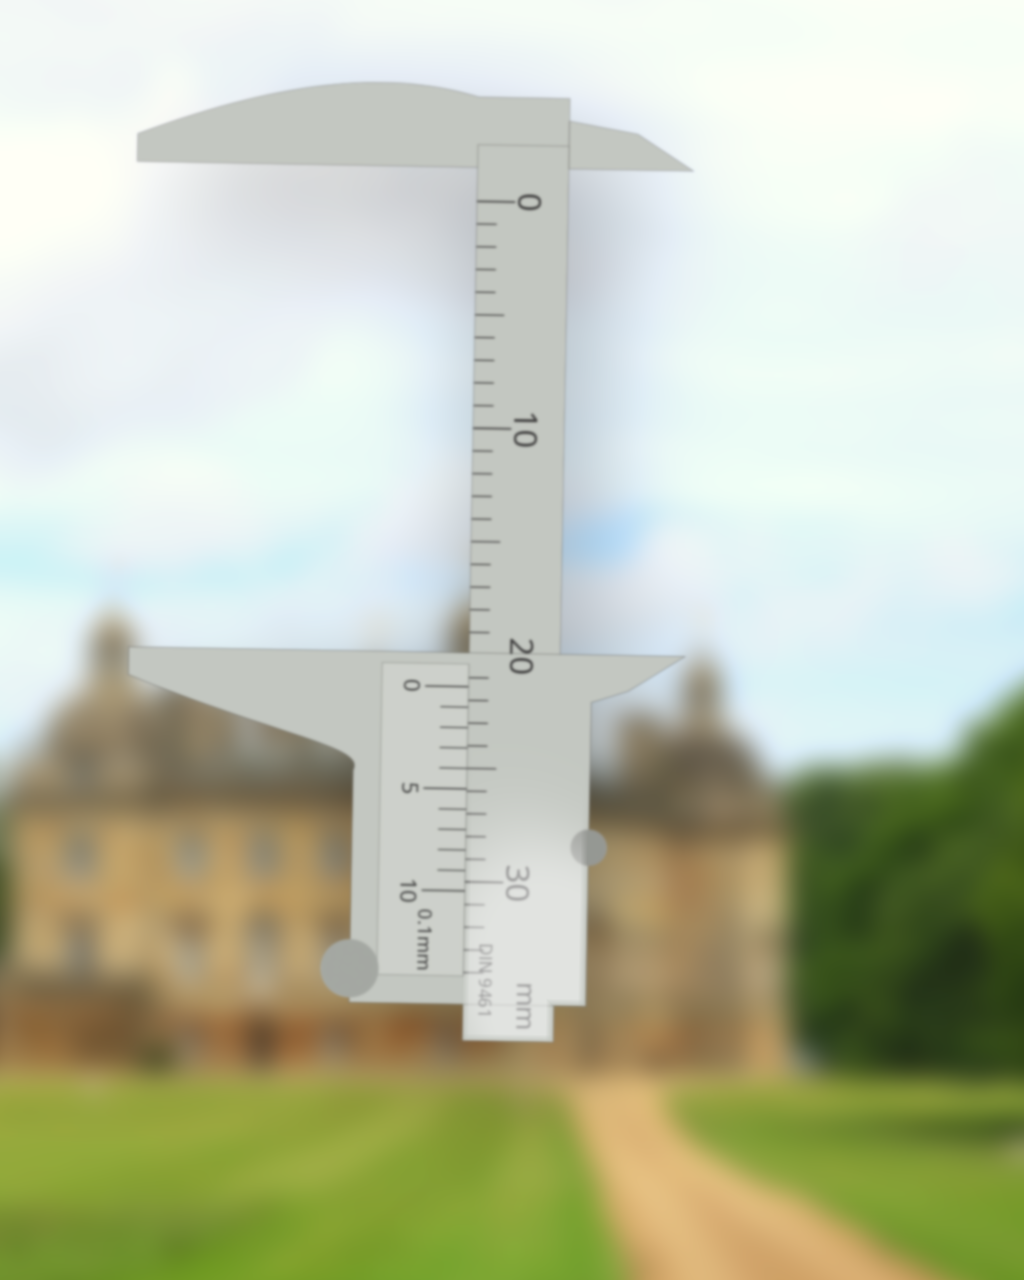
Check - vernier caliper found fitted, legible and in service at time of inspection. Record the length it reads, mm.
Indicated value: 21.4 mm
